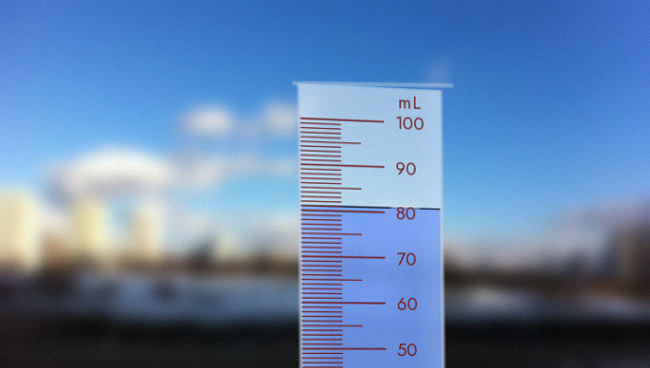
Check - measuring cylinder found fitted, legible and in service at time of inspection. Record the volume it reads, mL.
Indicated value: 81 mL
